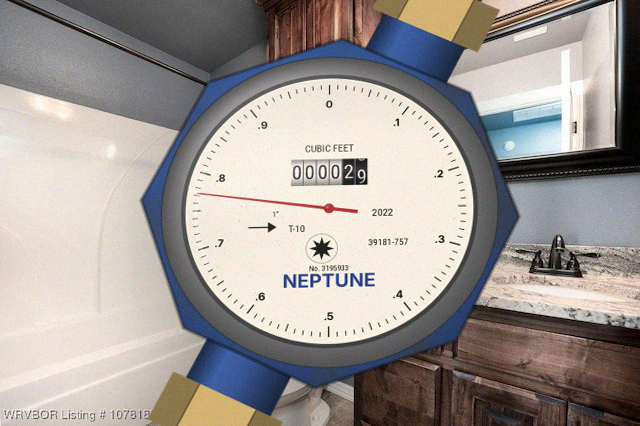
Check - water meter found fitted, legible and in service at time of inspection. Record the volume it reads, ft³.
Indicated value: 28.77 ft³
